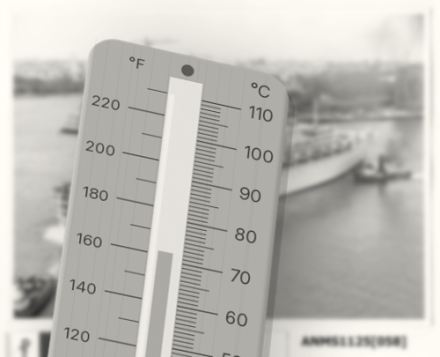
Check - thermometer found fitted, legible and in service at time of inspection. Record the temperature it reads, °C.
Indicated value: 72 °C
